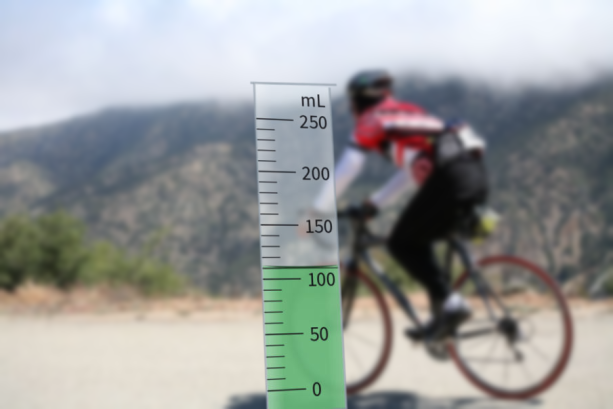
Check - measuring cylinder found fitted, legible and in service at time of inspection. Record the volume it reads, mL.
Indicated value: 110 mL
